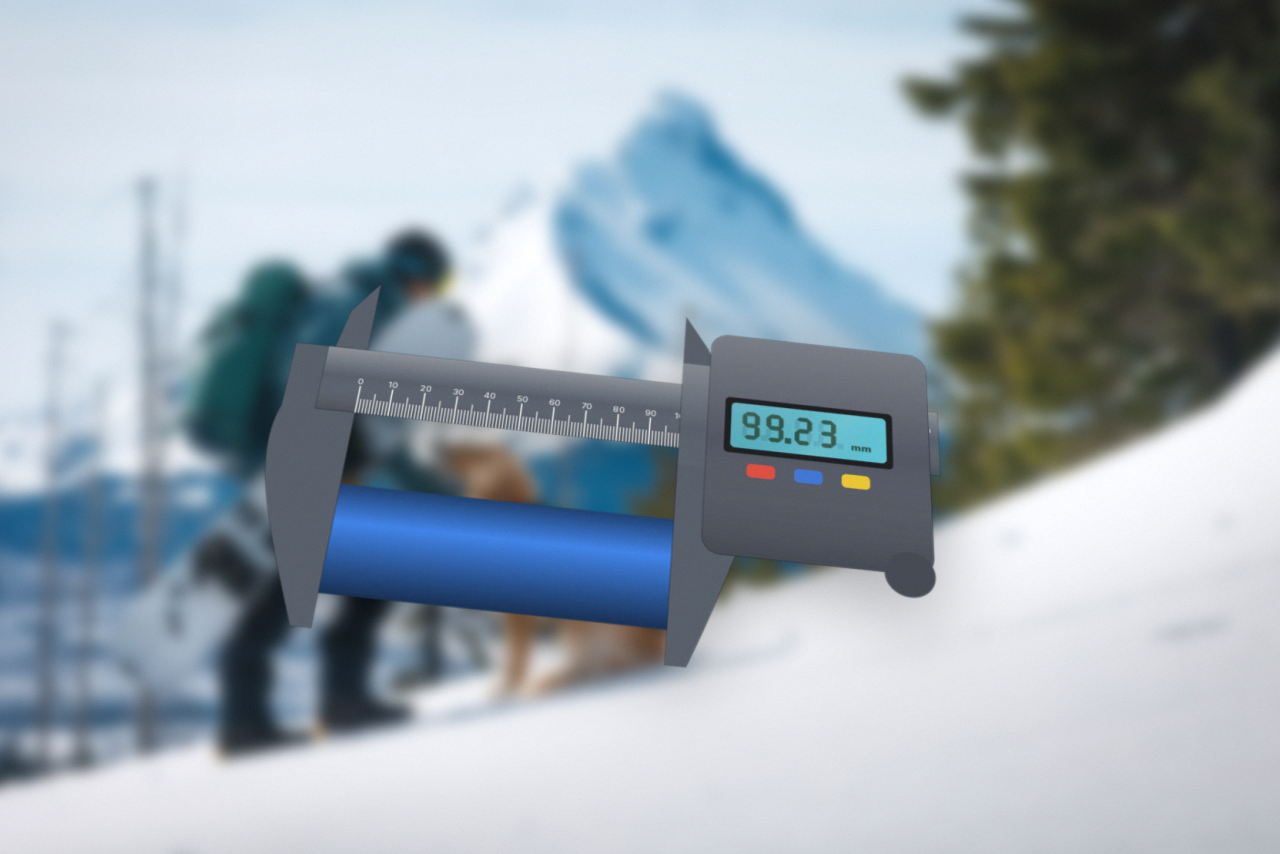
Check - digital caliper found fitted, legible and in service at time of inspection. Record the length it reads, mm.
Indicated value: 99.23 mm
